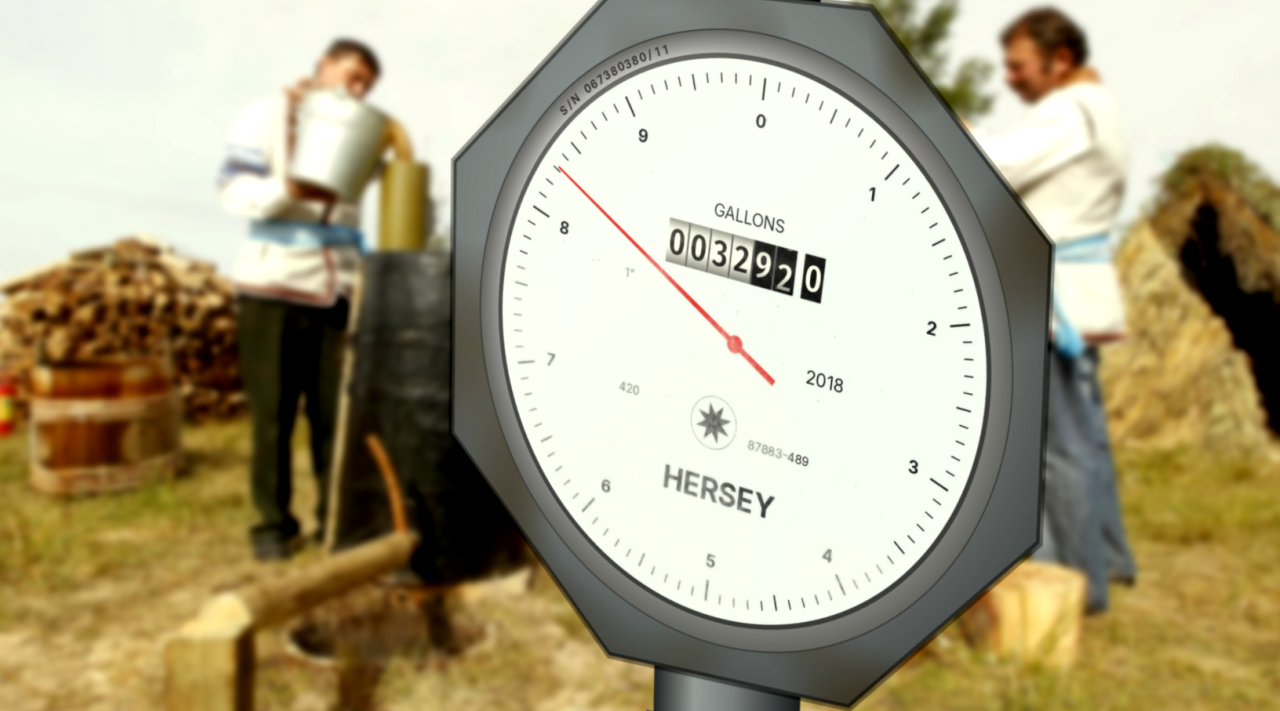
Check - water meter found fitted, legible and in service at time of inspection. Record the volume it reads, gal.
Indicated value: 32918.3 gal
